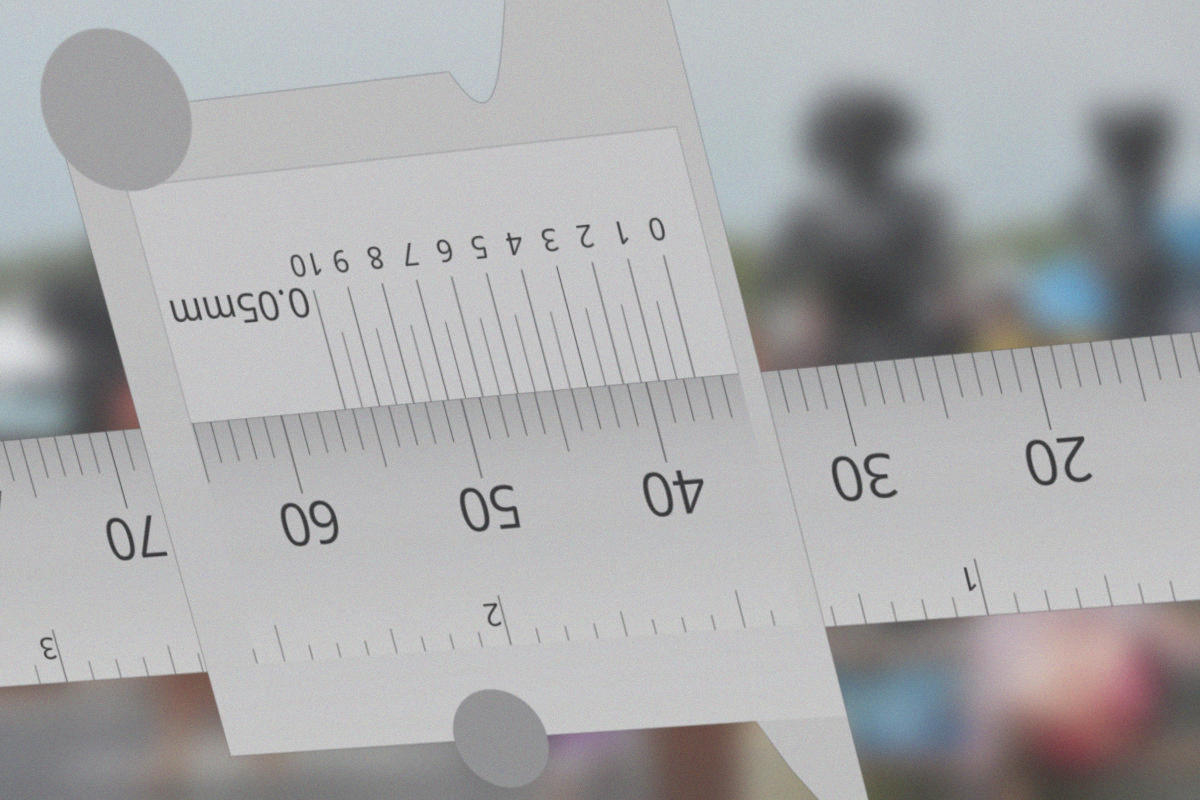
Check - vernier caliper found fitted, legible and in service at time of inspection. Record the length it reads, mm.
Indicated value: 37.4 mm
